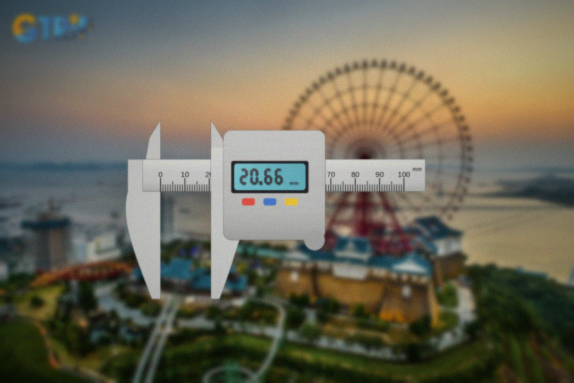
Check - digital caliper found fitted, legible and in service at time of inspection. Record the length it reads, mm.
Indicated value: 20.66 mm
